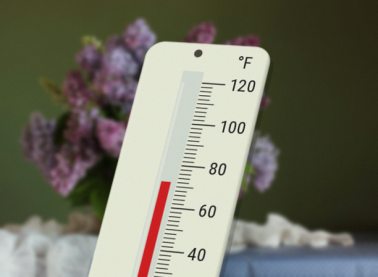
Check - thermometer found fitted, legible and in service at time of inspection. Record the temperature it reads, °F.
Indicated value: 72 °F
